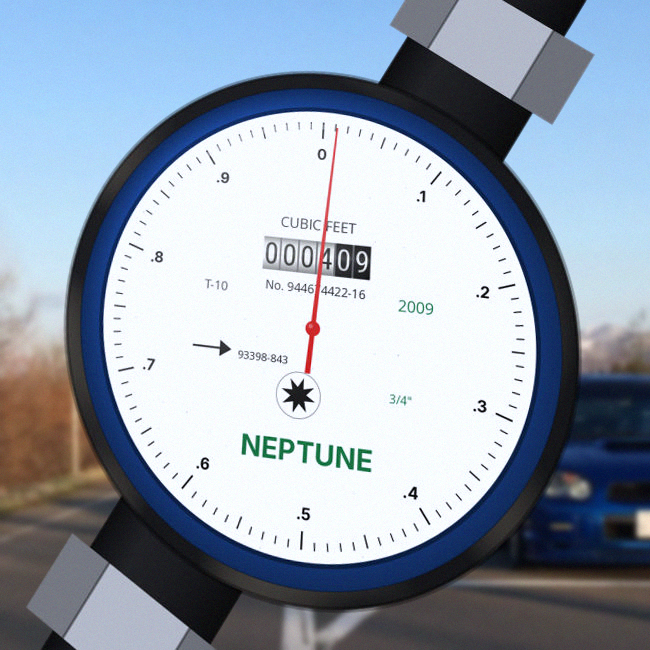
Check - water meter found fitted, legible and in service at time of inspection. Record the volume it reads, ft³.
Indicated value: 409.01 ft³
